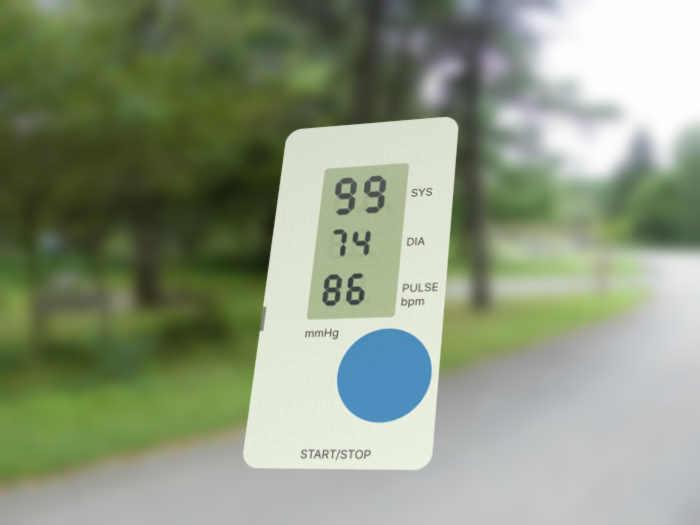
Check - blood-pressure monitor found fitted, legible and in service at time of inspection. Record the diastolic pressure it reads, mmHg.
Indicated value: 74 mmHg
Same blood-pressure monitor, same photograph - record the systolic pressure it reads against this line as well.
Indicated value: 99 mmHg
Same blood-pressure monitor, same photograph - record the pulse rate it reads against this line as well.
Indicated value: 86 bpm
